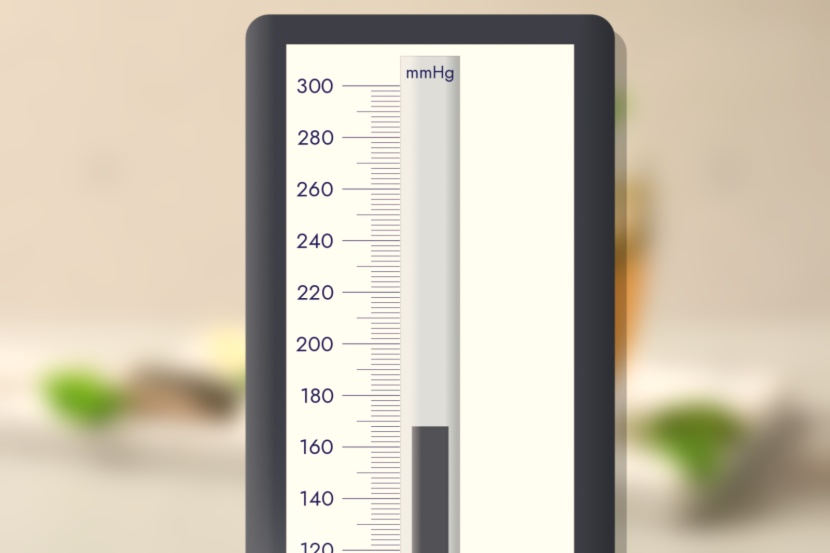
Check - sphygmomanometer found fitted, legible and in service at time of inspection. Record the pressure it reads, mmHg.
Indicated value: 168 mmHg
